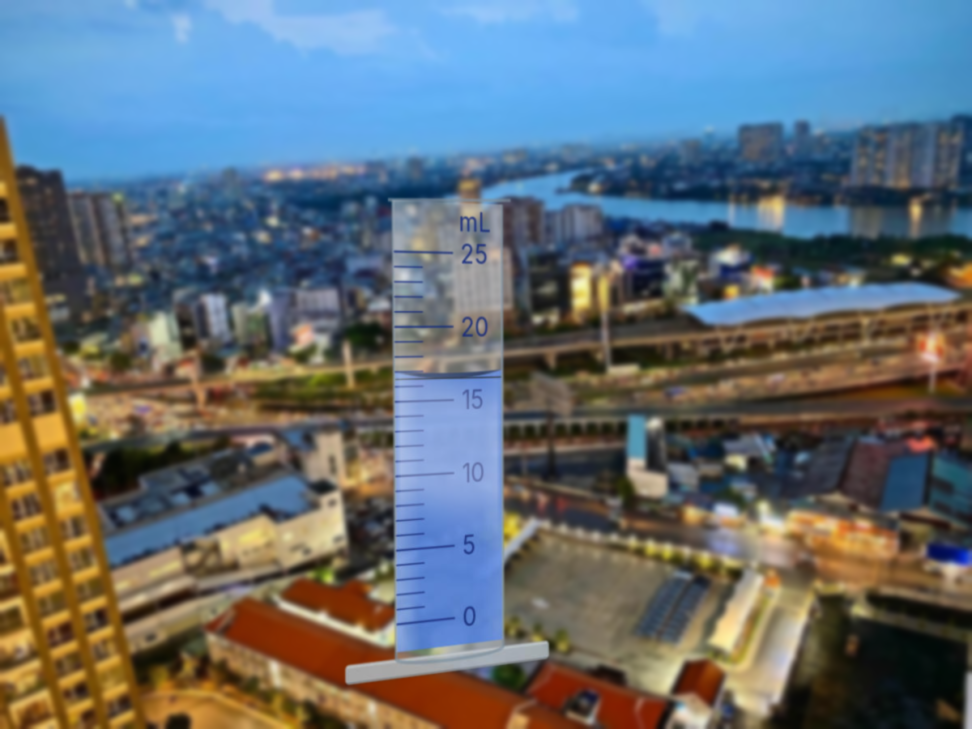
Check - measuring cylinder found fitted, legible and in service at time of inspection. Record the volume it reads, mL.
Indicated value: 16.5 mL
